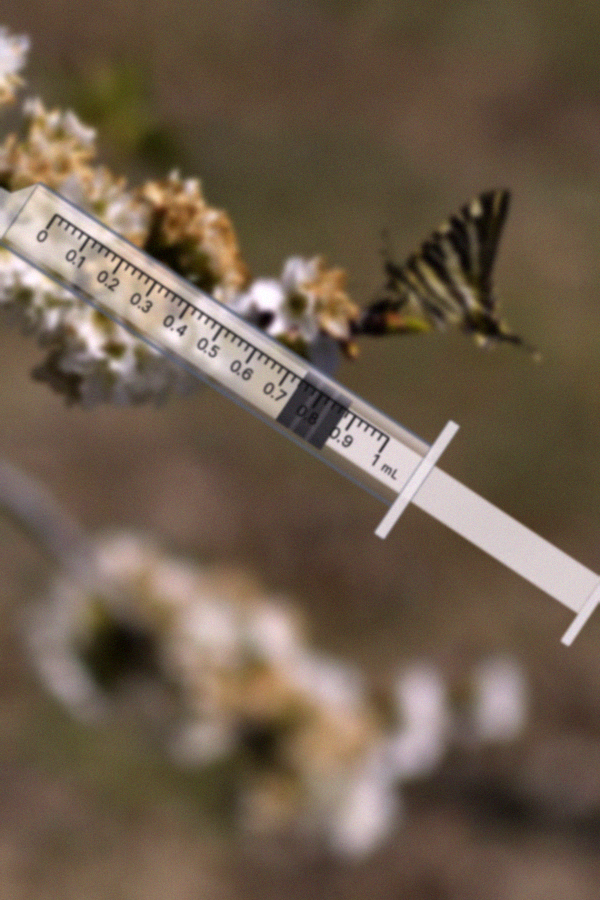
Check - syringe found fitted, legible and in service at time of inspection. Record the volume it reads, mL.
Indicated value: 0.74 mL
